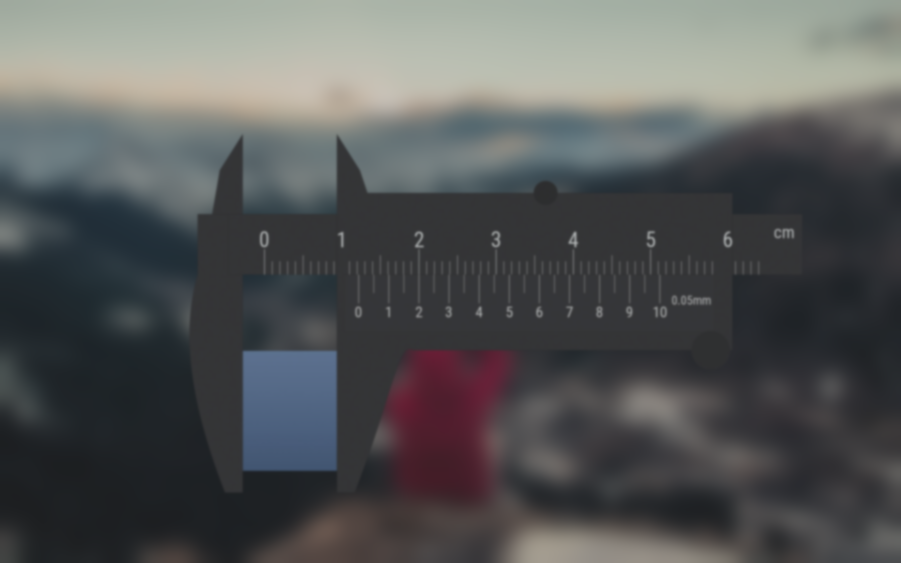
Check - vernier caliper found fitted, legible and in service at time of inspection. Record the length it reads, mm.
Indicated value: 12.2 mm
